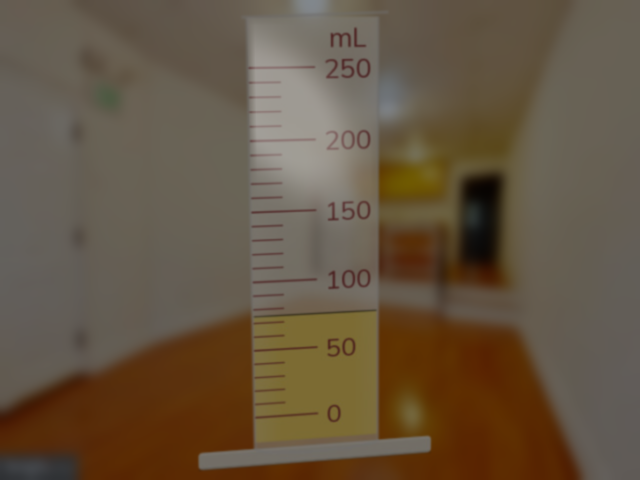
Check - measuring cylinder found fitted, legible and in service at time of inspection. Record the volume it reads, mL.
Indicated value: 75 mL
